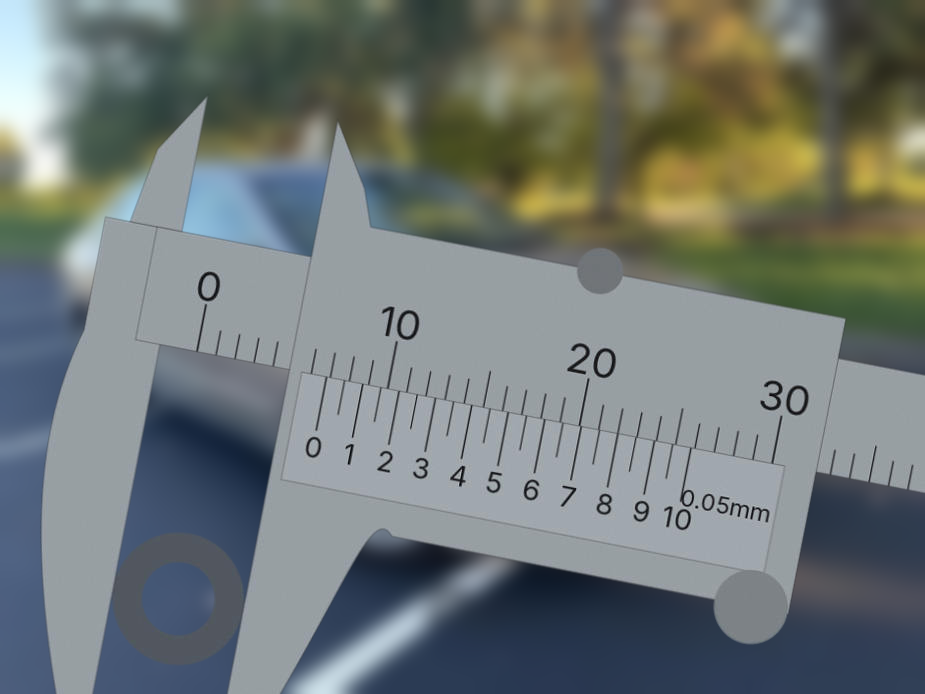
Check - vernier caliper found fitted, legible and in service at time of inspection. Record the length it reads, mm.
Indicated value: 6.8 mm
